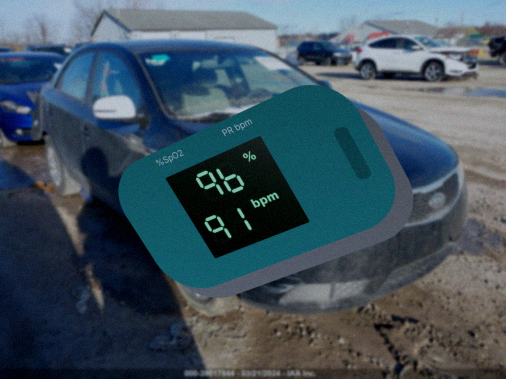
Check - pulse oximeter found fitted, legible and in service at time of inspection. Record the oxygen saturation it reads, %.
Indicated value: 96 %
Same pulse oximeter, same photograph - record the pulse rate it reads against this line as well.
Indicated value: 91 bpm
